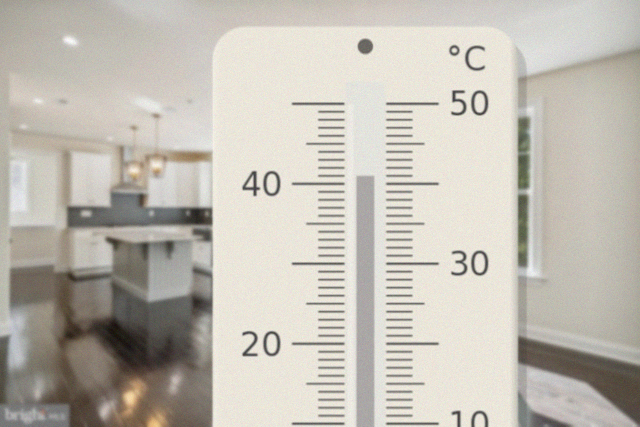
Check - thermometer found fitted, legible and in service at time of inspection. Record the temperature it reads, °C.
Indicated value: 41 °C
